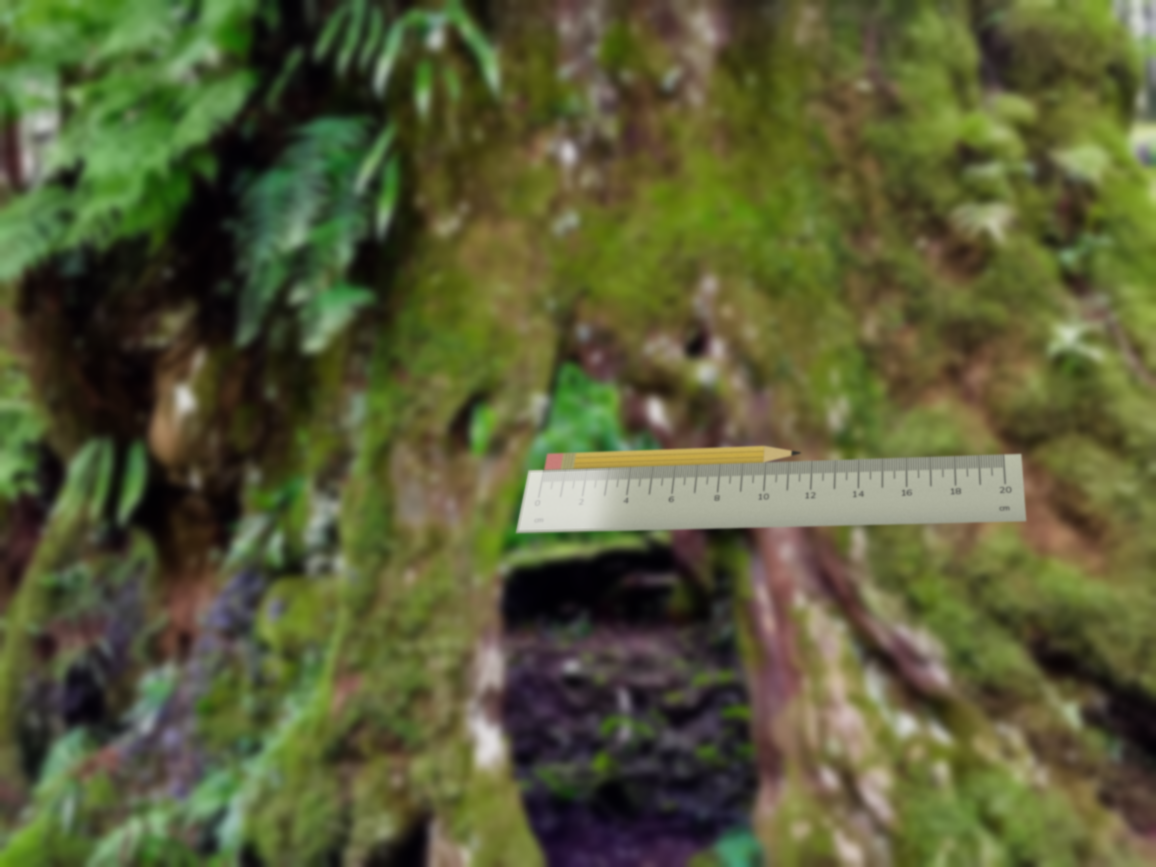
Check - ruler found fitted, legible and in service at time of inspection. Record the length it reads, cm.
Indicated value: 11.5 cm
